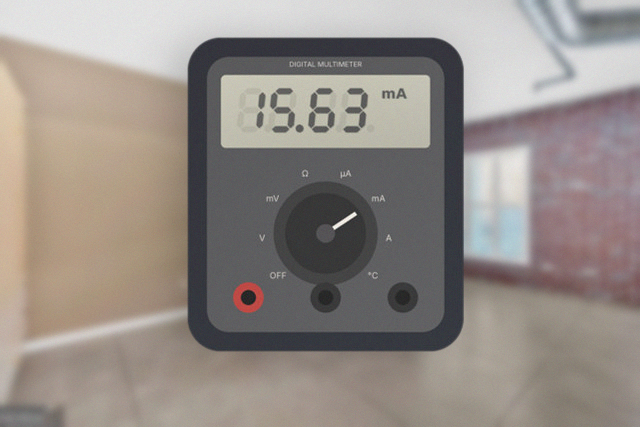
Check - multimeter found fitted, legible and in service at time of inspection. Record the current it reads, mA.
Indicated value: 15.63 mA
